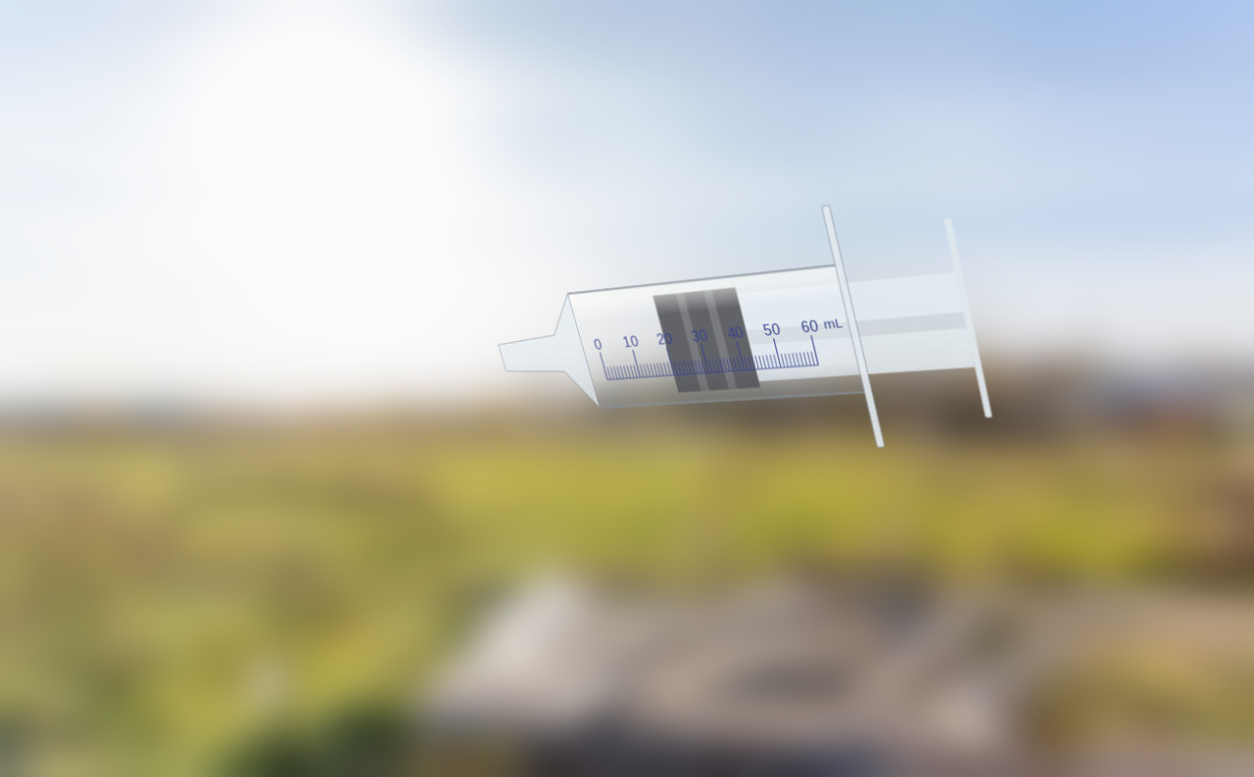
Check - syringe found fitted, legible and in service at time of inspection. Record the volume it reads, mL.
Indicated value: 20 mL
